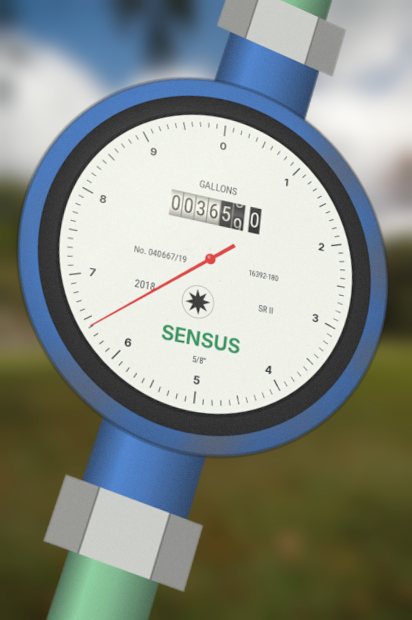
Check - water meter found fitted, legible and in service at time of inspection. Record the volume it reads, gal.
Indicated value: 36586.4 gal
